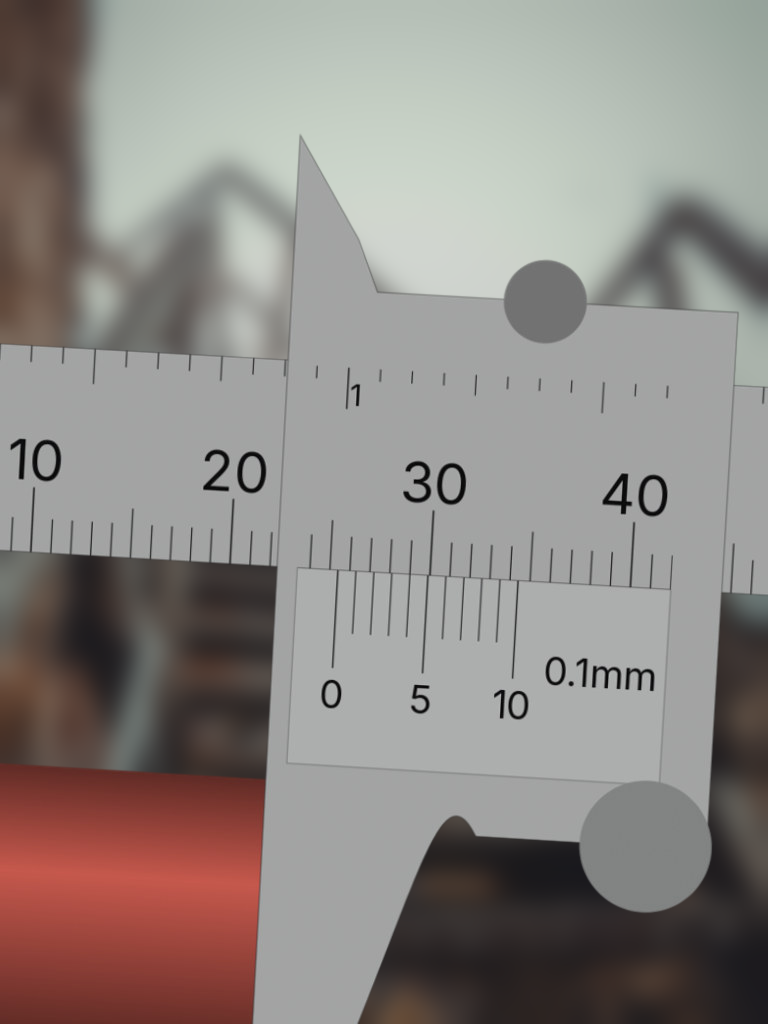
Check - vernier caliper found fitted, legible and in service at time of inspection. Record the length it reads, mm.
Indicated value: 25.4 mm
